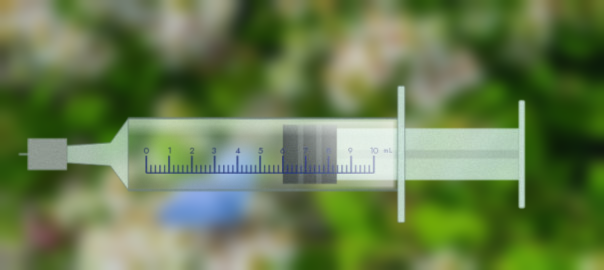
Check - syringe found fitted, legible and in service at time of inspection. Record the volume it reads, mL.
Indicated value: 6 mL
